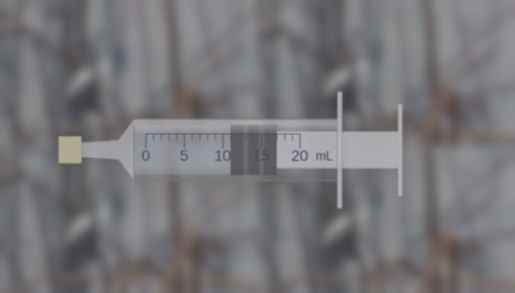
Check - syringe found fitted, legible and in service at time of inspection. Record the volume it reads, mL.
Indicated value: 11 mL
